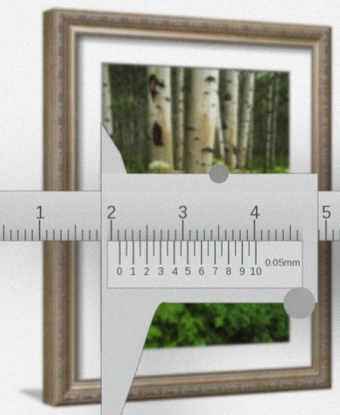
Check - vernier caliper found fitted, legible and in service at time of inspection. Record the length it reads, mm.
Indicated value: 21.2 mm
